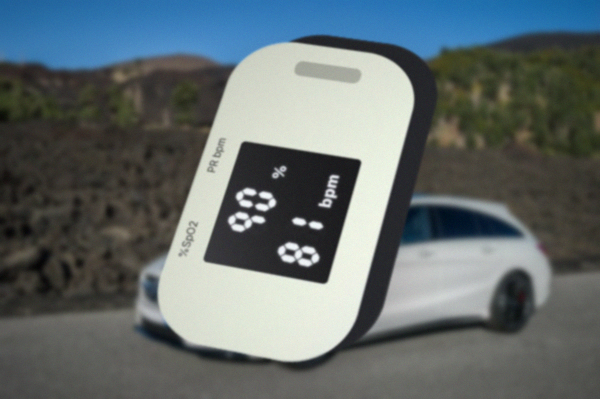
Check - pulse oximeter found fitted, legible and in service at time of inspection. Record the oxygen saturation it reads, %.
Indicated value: 90 %
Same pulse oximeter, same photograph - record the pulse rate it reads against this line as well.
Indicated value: 81 bpm
